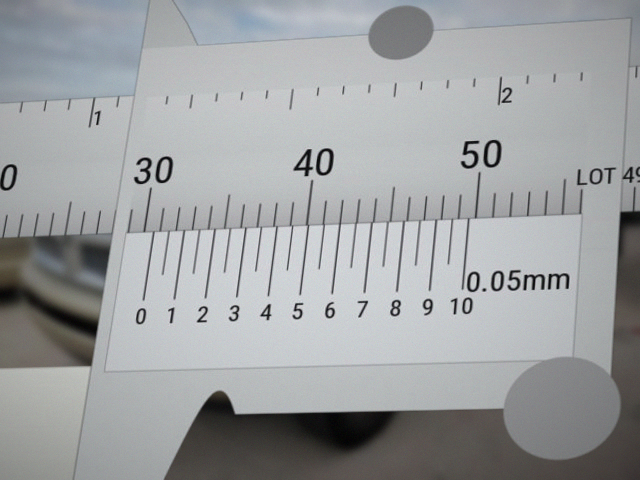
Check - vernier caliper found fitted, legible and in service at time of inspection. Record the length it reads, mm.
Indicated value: 30.6 mm
